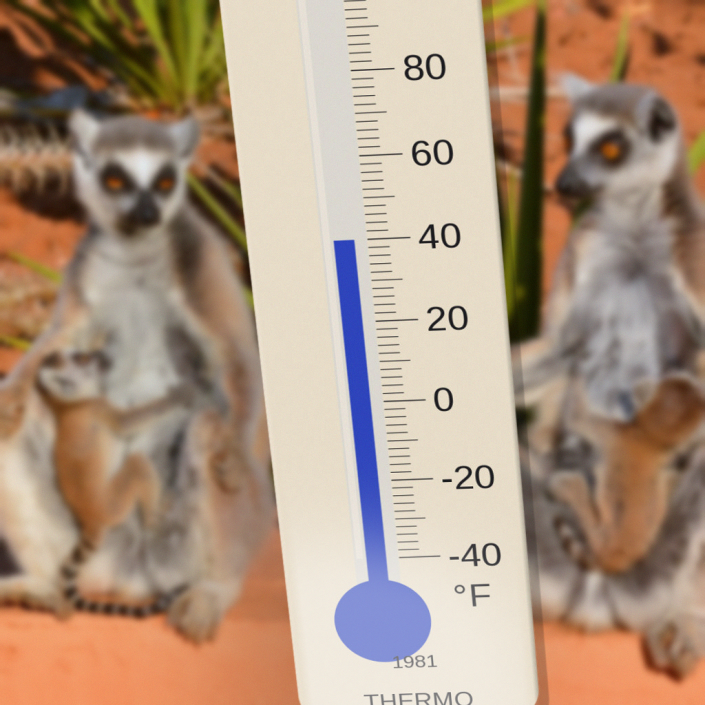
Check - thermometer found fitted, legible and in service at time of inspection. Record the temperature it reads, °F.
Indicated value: 40 °F
